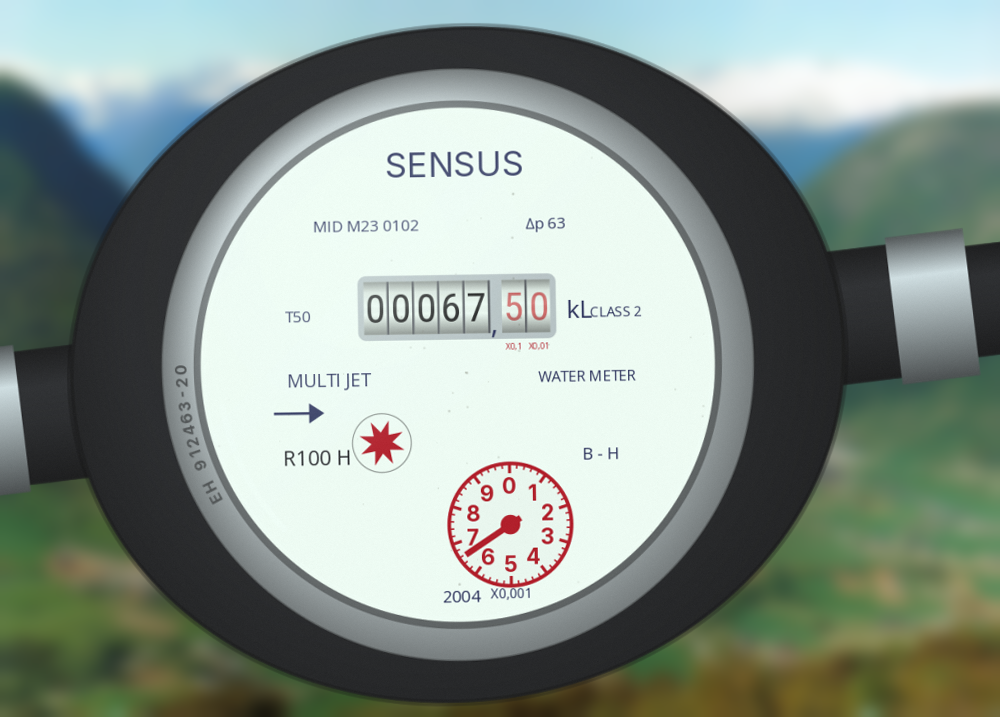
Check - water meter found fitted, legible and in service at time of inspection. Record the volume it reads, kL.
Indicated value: 67.506 kL
